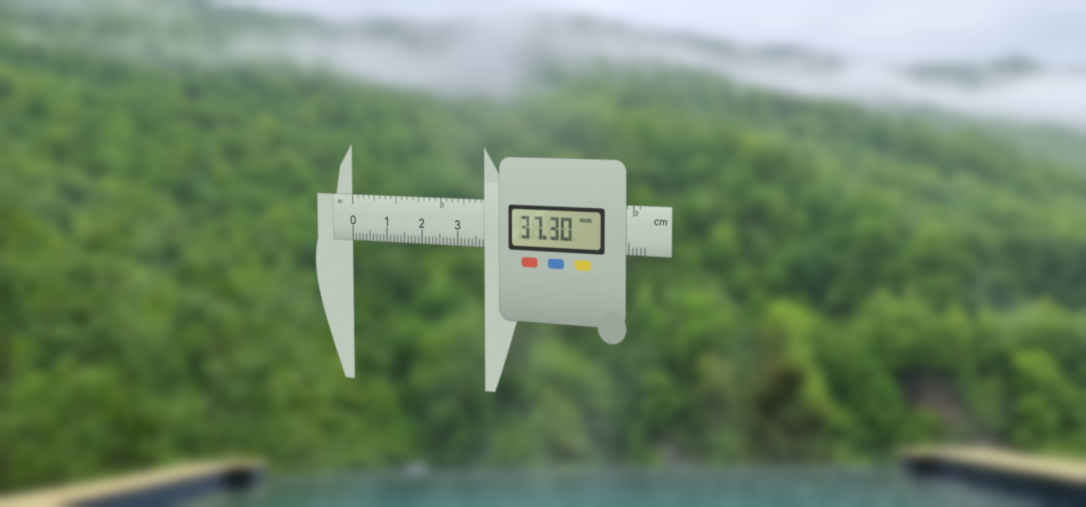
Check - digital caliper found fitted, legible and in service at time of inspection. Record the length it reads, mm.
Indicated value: 37.30 mm
